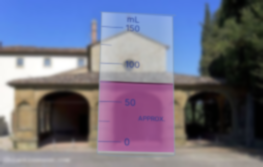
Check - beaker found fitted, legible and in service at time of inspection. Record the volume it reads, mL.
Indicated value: 75 mL
